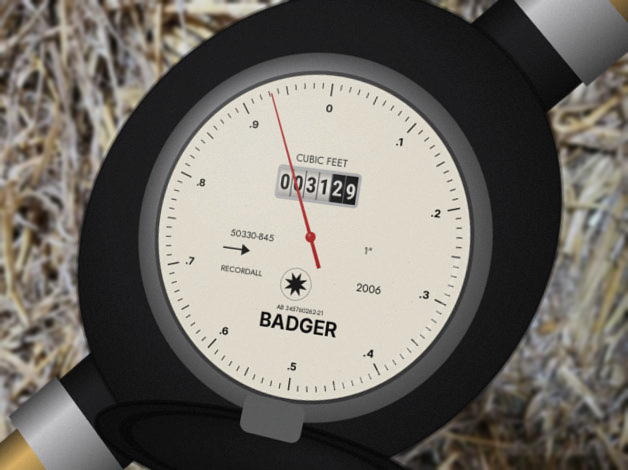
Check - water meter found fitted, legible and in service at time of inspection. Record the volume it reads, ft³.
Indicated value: 3128.93 ft³
